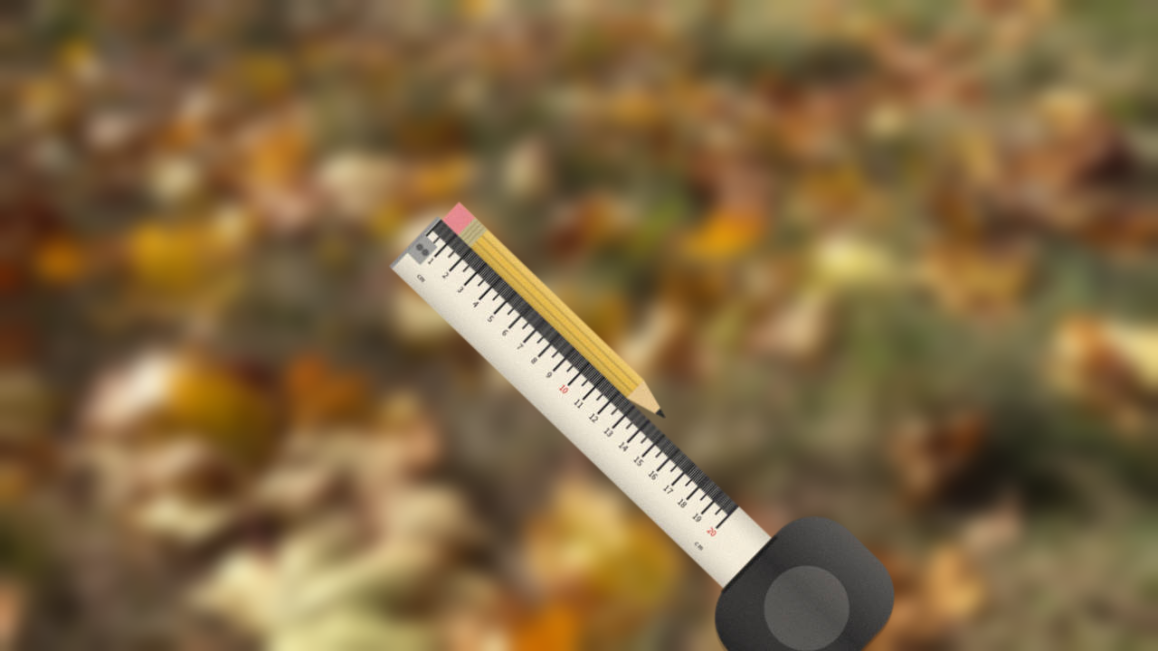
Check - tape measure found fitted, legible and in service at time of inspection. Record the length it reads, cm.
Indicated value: 14.5 cm
